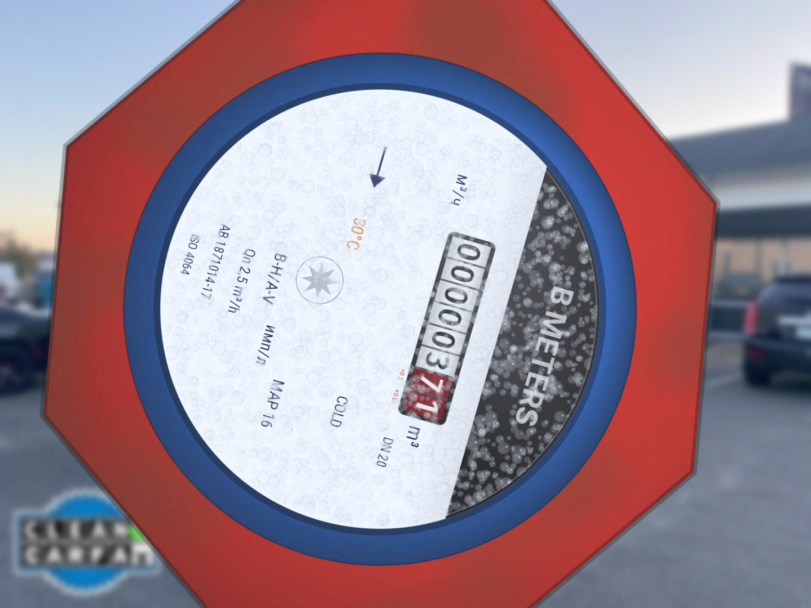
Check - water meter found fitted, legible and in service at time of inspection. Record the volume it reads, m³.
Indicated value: 3.71 m³
